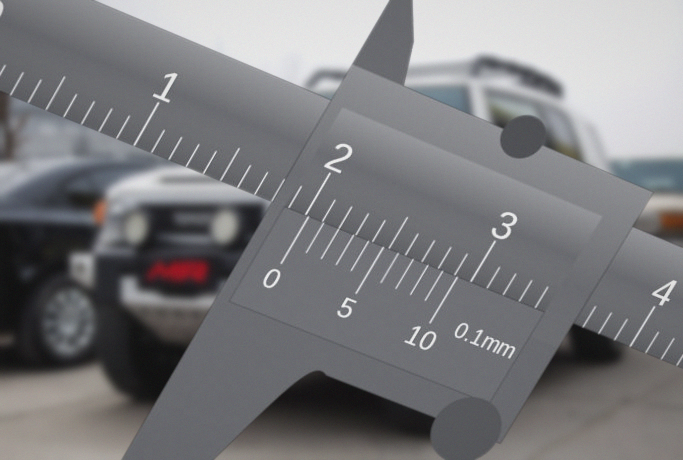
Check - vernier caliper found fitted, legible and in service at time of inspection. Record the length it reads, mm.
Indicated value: 20.2 mm
